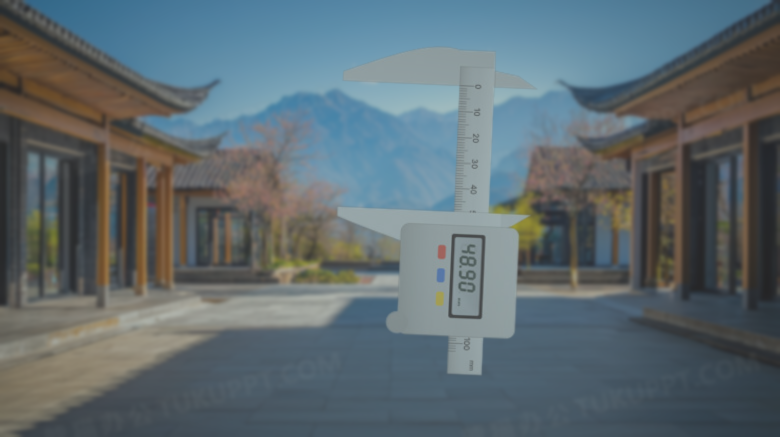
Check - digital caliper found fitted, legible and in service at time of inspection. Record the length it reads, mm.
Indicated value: 48.90 mm
